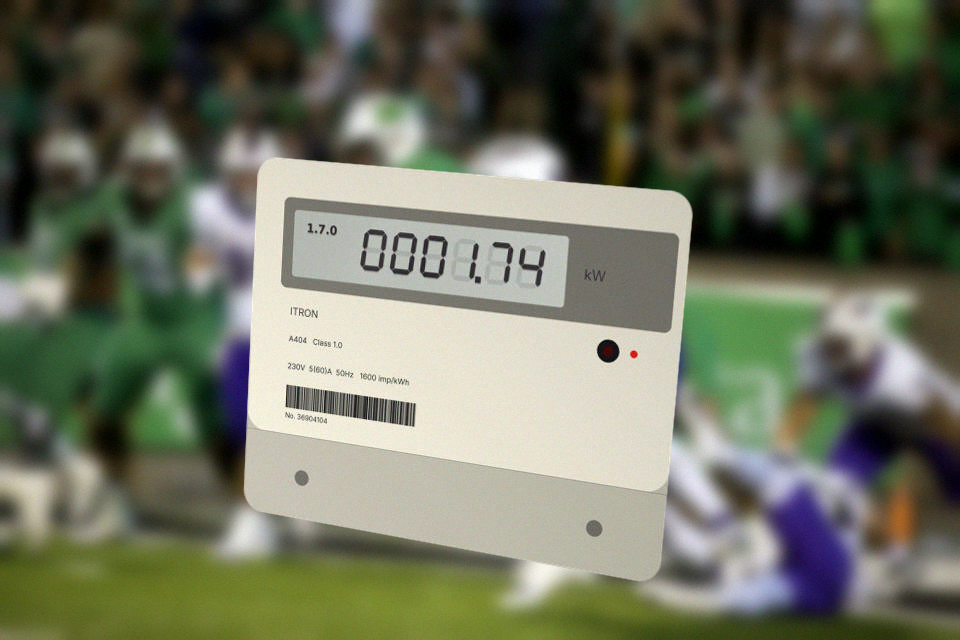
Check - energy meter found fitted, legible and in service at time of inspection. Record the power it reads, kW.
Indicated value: 1.74 kW
